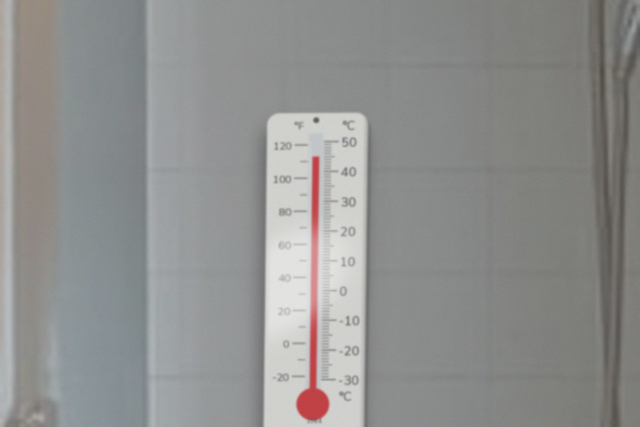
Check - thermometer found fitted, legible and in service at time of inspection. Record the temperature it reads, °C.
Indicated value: 45 °C
